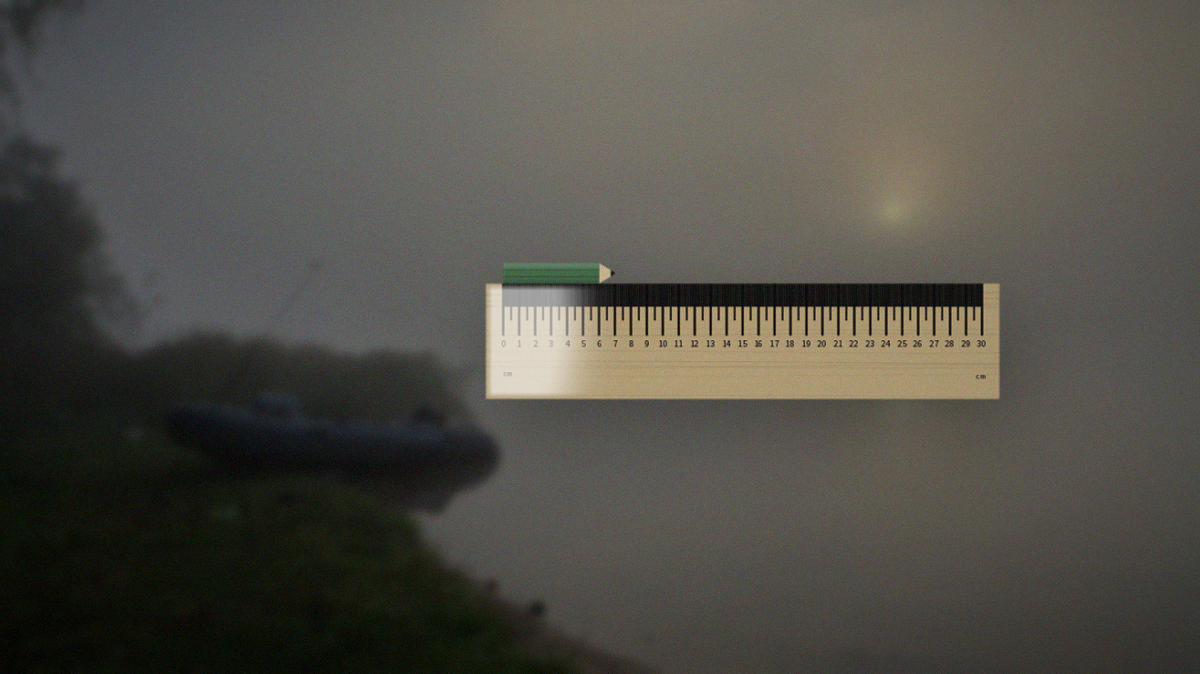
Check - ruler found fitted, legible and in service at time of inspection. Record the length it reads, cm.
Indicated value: 7 cm
